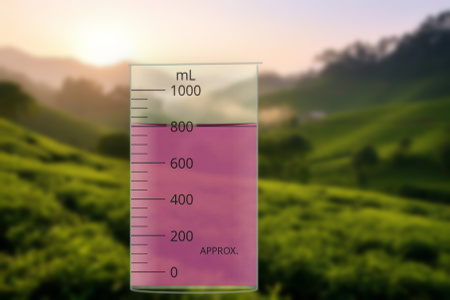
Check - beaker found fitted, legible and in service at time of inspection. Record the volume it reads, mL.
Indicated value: 800 mL
